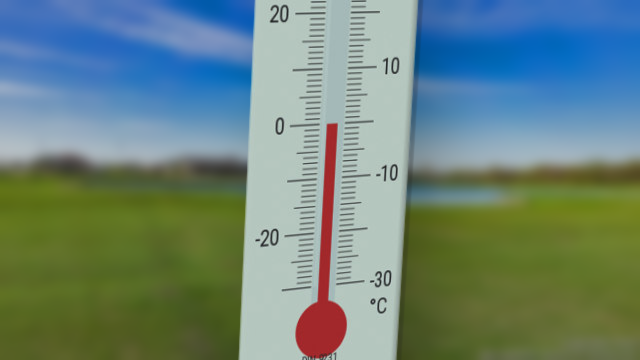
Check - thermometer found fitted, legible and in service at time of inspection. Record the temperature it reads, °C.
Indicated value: 0 °C
